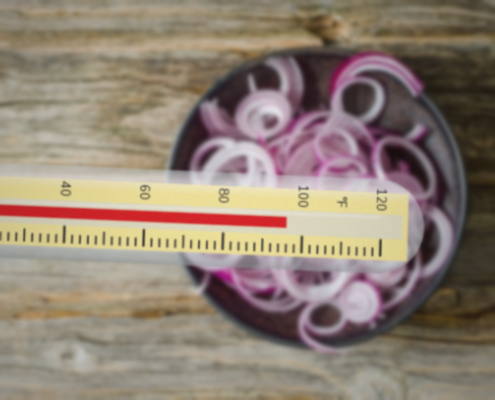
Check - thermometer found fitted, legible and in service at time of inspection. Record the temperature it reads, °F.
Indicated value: 96 °F
